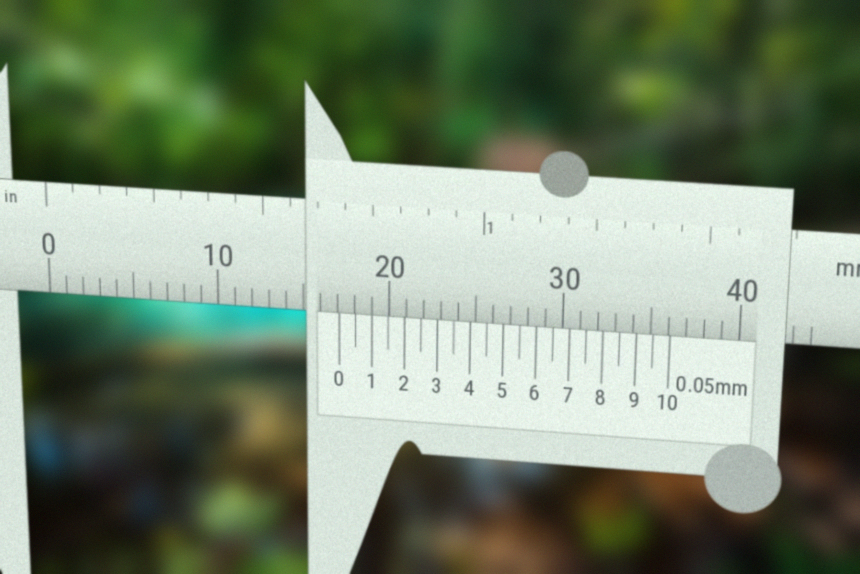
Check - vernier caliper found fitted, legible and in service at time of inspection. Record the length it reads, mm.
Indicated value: 17.1 mm
